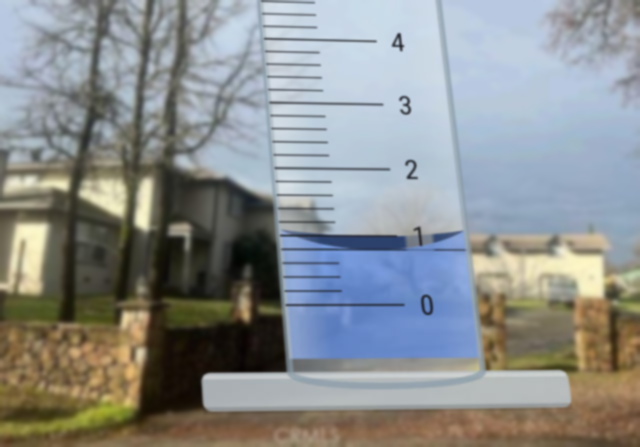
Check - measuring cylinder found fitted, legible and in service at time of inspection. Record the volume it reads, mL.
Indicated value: 0.8 mL
